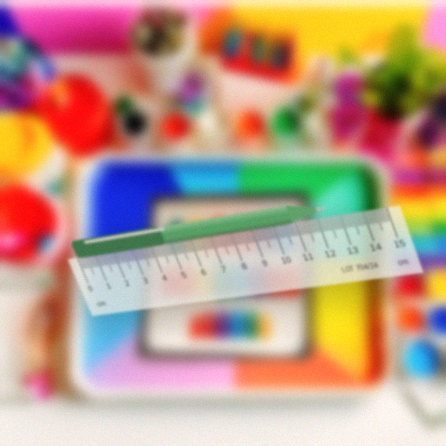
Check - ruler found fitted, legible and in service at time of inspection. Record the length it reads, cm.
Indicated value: 12.5 cm
